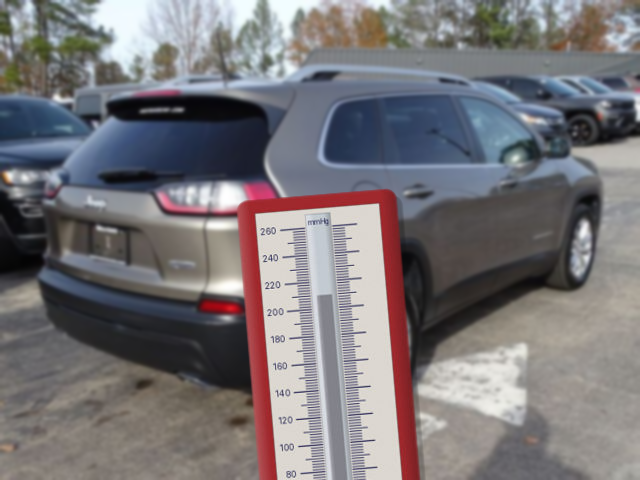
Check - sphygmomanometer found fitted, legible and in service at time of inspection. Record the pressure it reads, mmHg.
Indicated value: 210 mmHg
